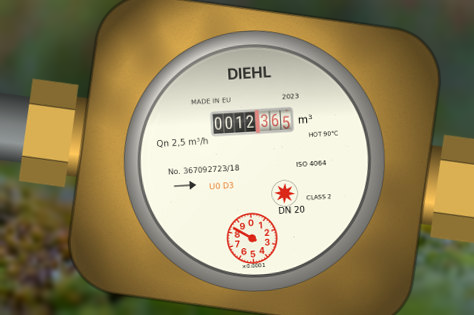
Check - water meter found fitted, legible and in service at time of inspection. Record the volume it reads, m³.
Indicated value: 12.3648 m³
